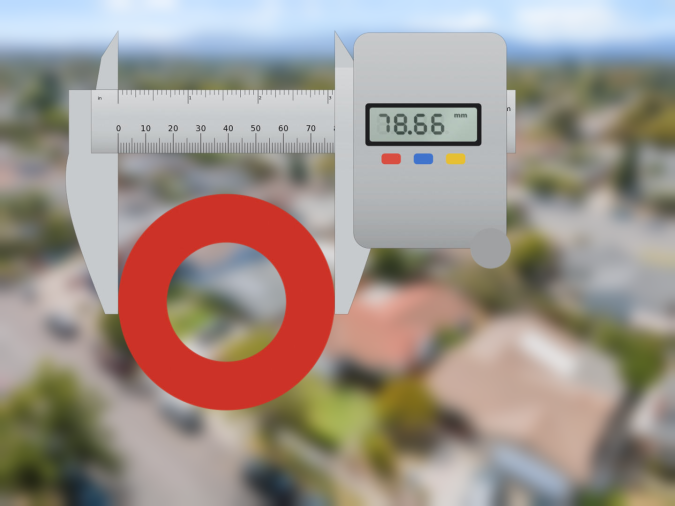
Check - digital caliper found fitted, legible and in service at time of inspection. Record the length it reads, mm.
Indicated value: 78.66 mm
